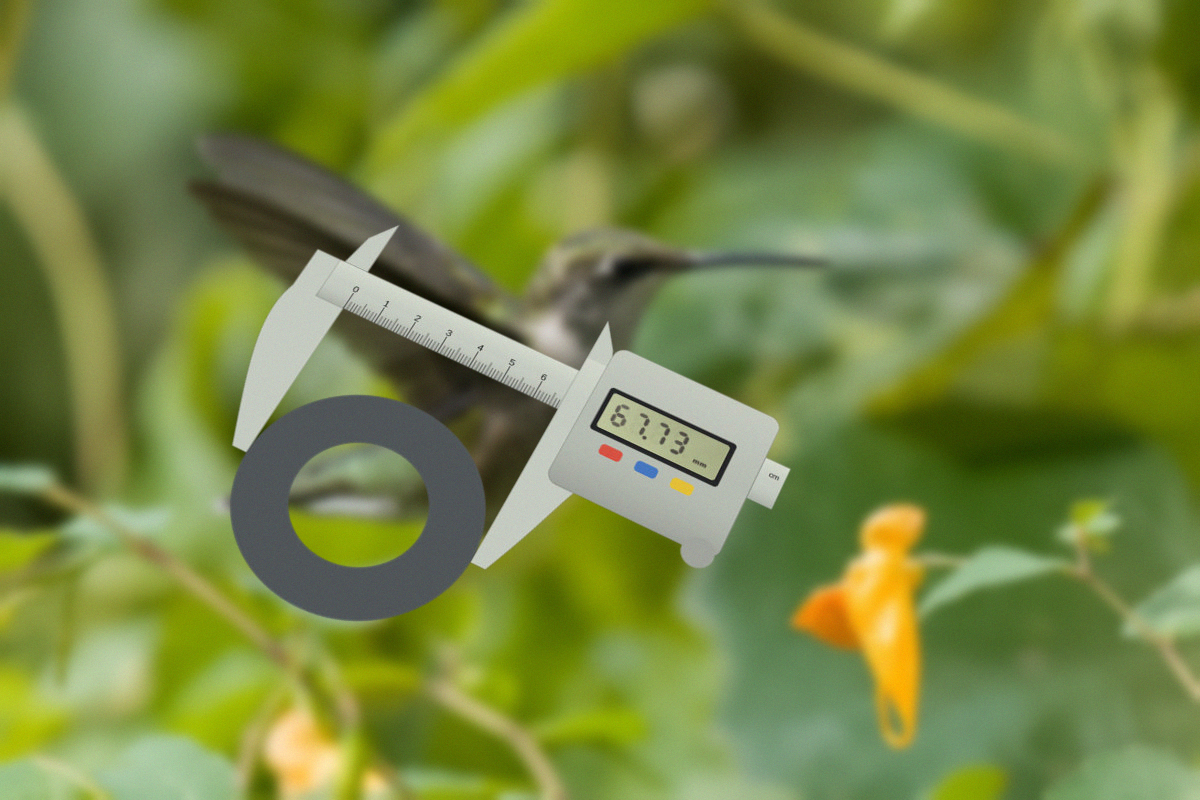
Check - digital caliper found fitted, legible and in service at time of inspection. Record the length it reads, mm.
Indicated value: 67.73 mm
